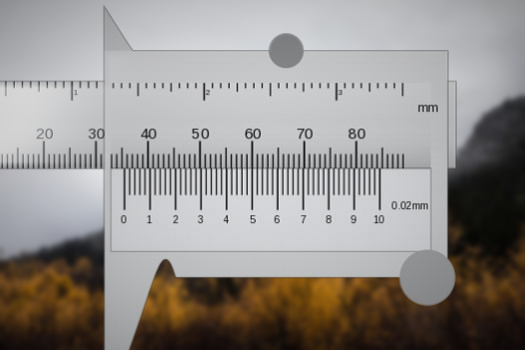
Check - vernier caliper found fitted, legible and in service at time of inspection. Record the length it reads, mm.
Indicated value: 35.5 mm
